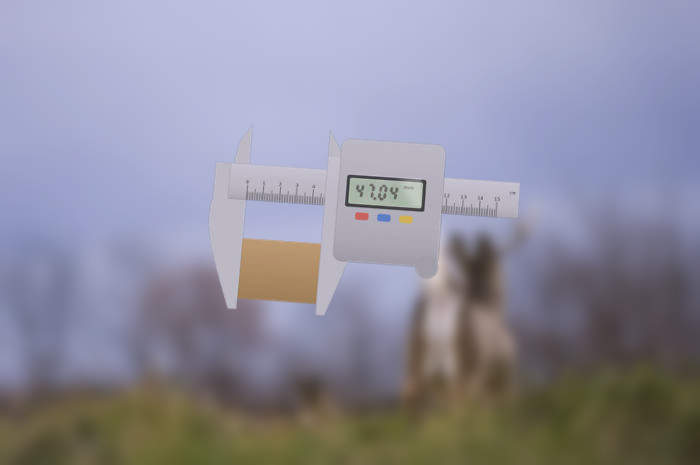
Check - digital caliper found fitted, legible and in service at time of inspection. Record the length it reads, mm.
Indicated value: 47.04 mm
